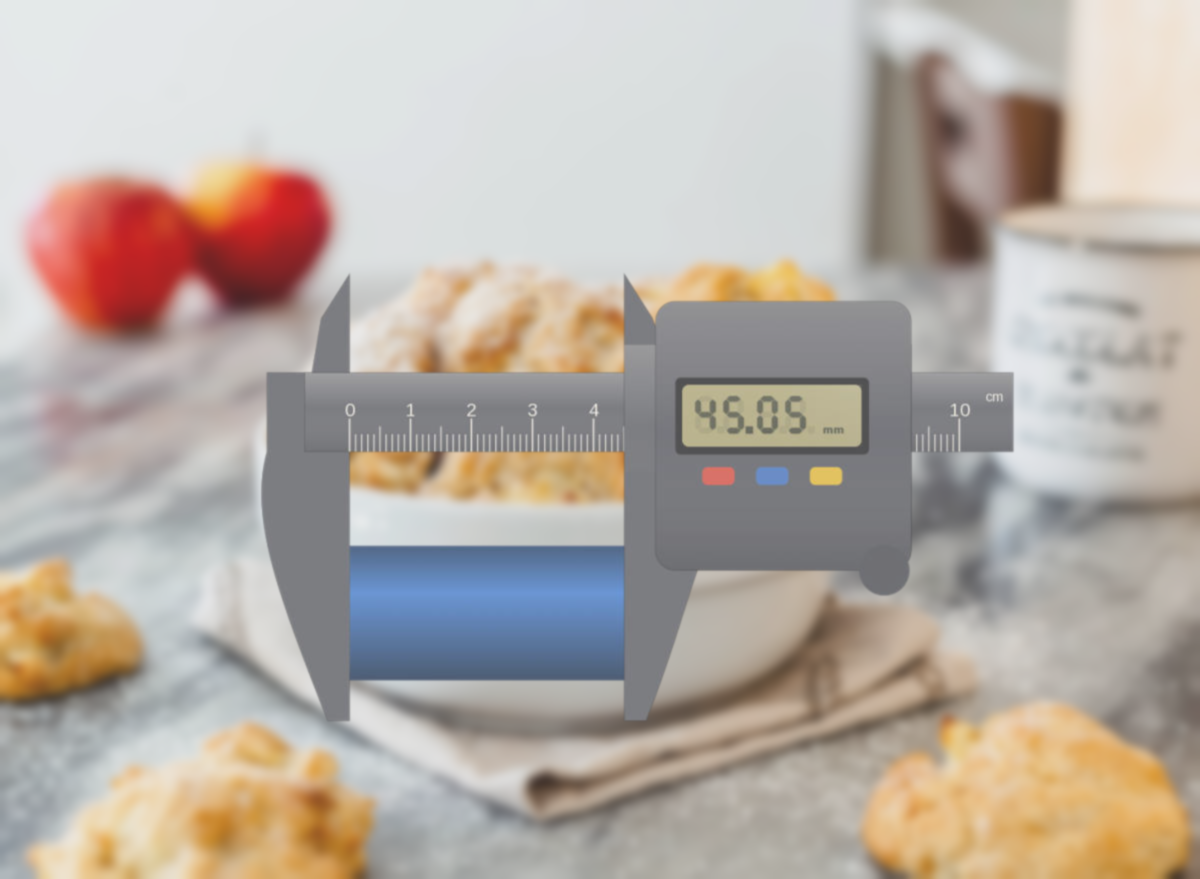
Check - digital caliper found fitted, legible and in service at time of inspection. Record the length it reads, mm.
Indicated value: 45.05 mm
